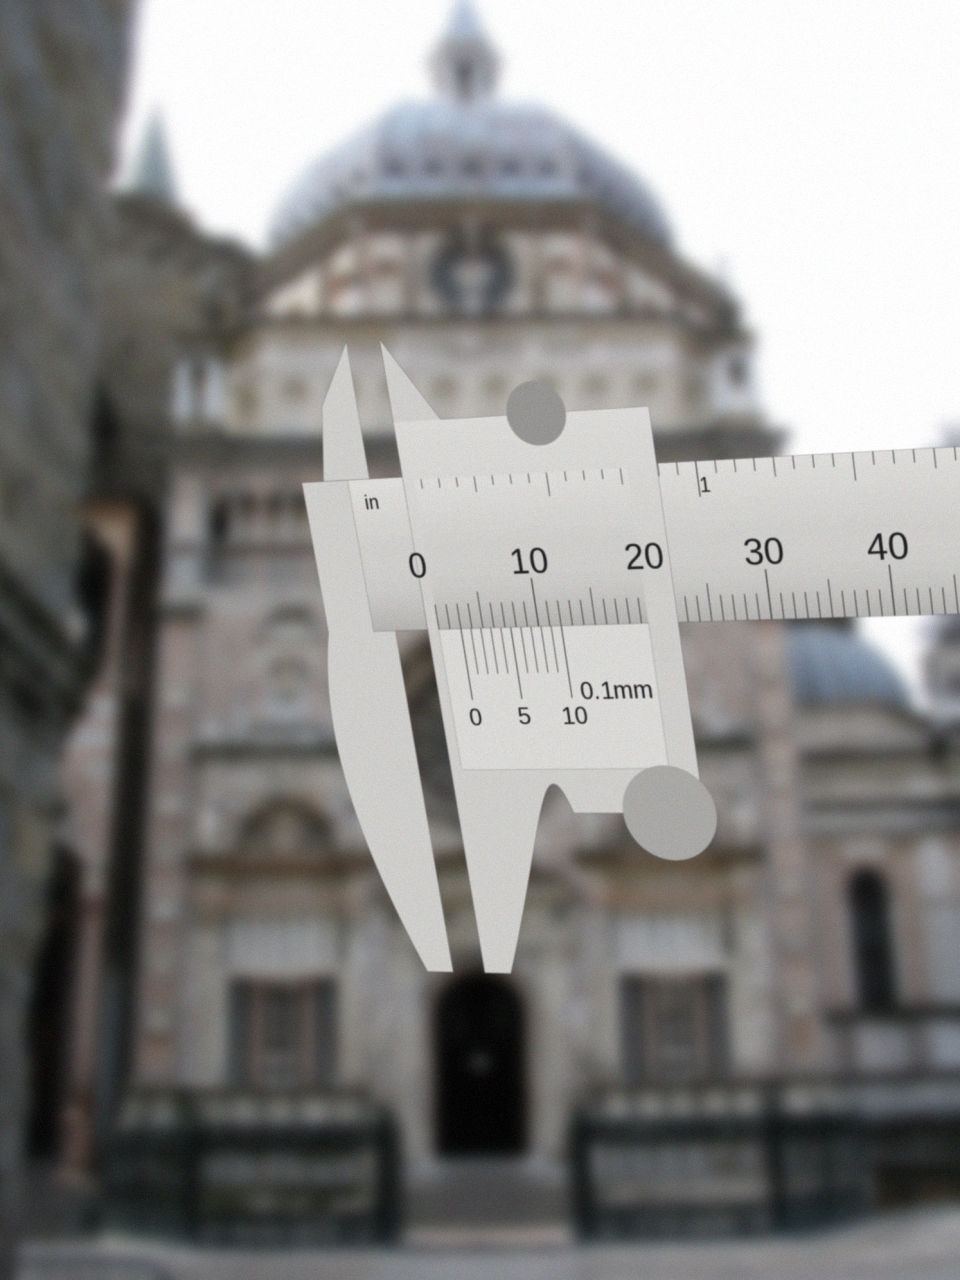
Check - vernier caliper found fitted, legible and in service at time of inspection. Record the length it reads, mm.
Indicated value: 3.0 mm
